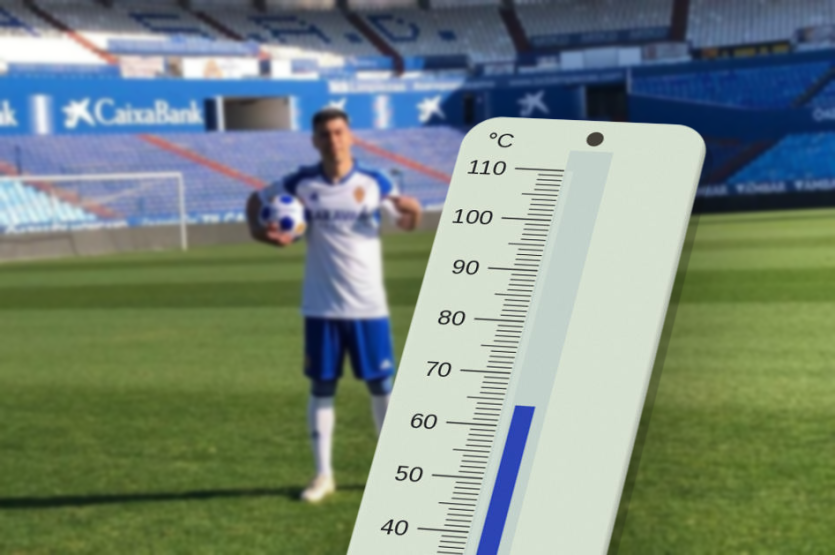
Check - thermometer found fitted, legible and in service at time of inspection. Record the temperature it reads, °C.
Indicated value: 64 °C
